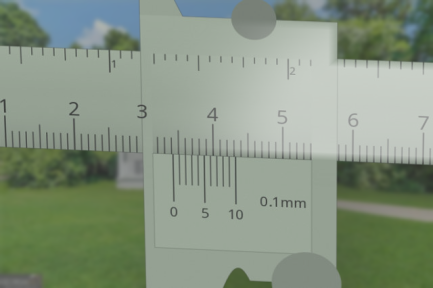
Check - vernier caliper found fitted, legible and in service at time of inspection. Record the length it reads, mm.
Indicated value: 34.2 mm
